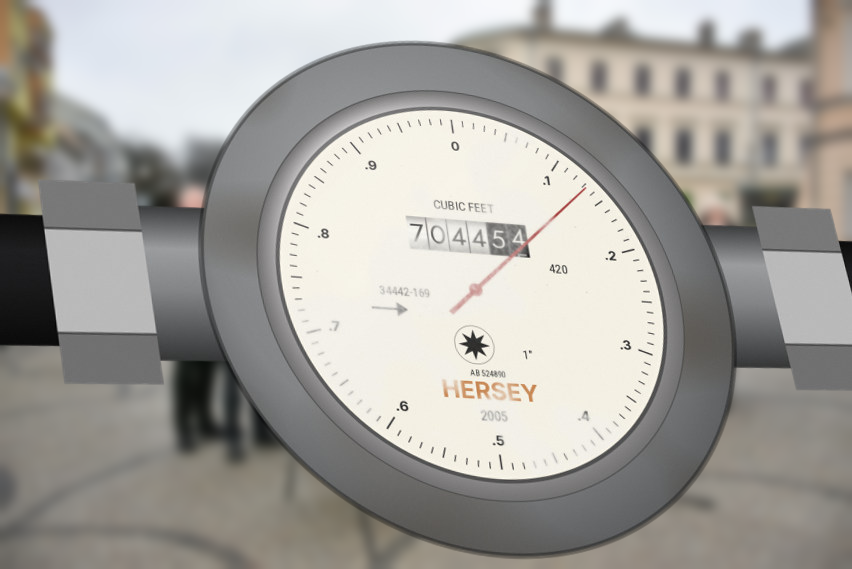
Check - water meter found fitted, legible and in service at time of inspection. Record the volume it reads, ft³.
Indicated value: 704454.13 ft³
